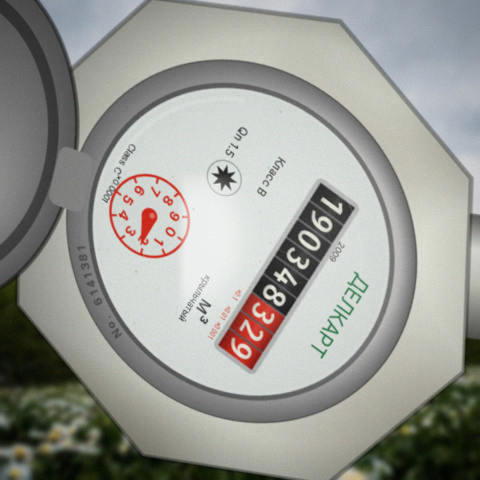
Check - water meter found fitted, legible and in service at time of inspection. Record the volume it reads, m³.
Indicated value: 190348.3292 m³
